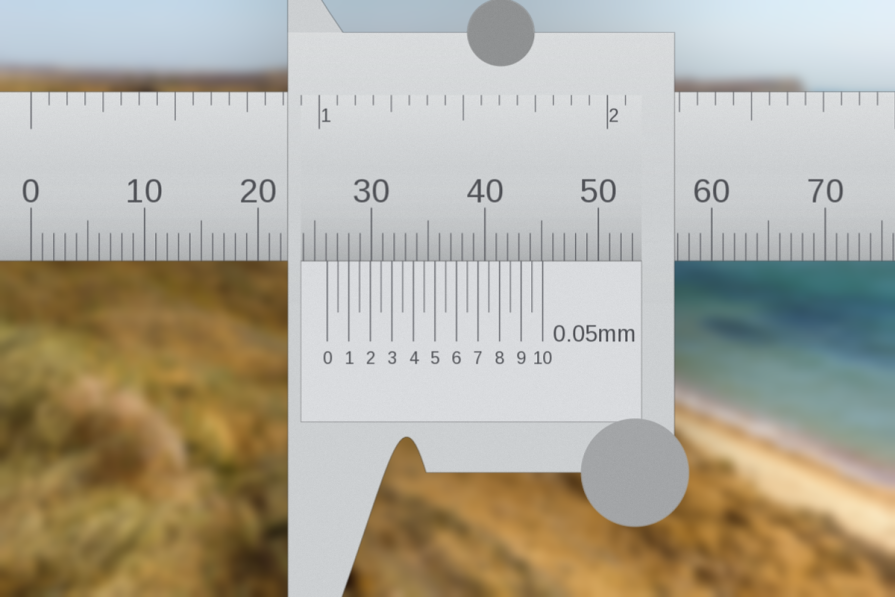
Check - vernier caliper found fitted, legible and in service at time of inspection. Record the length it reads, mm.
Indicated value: 26.1 mm
